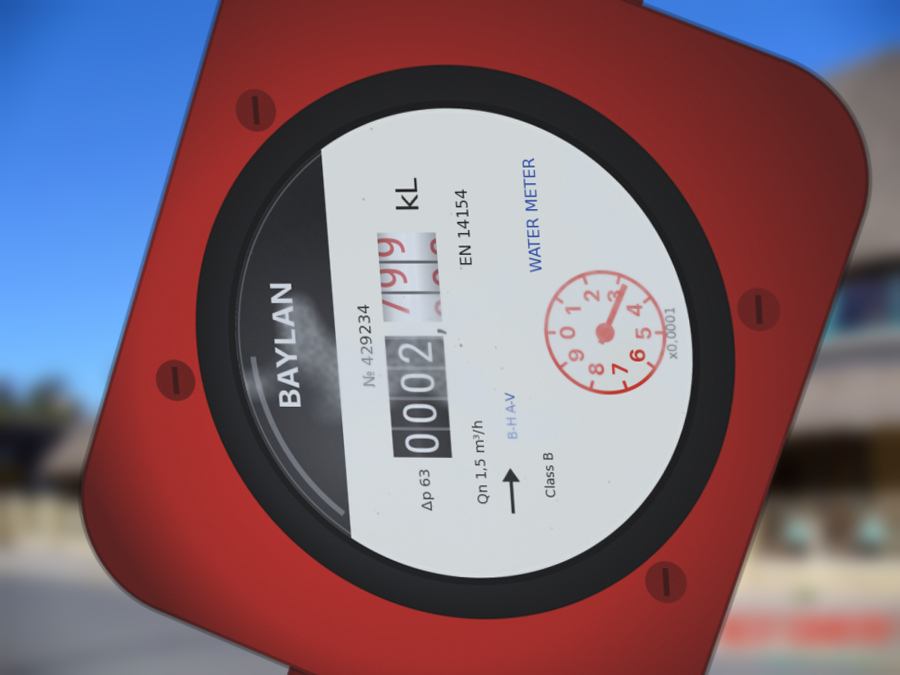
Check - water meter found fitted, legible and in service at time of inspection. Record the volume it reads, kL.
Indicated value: 2.7993 kL
